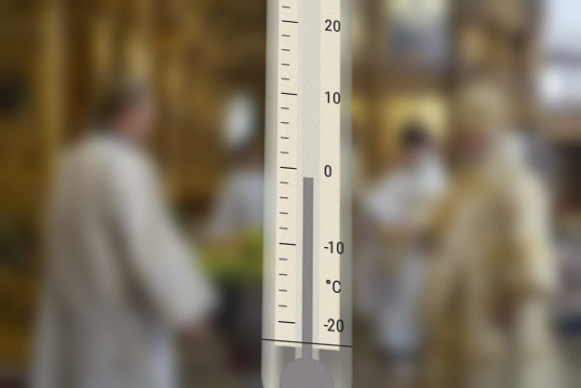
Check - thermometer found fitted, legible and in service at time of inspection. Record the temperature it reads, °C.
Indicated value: -1 °C
